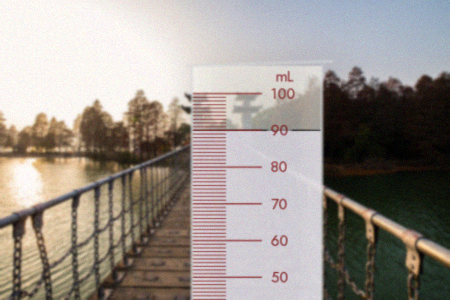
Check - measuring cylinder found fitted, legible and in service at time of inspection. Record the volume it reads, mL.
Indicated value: 90 mL
